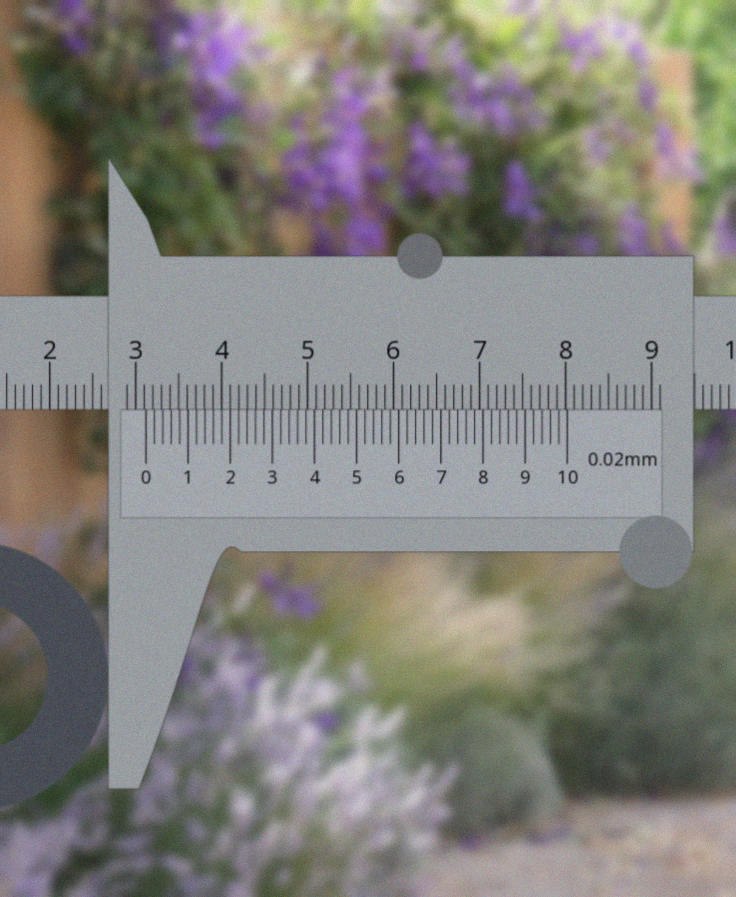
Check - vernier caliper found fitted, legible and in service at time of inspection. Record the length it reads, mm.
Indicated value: 31.2 mm
